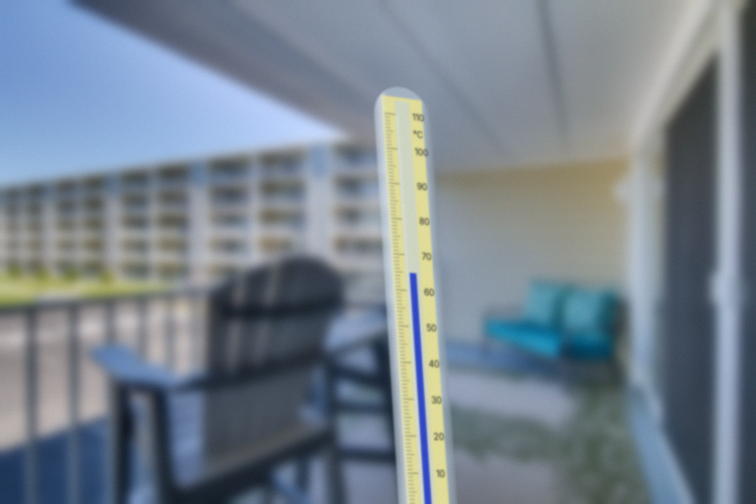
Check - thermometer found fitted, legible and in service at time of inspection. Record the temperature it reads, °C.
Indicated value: 65 °C
